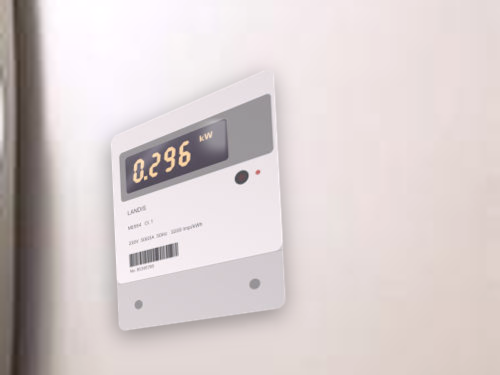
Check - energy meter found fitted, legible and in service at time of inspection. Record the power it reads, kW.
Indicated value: 0.296 kW
